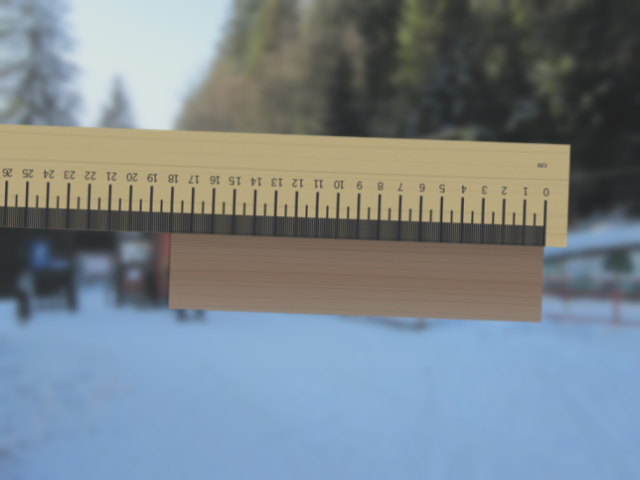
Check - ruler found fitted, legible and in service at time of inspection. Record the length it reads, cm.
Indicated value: 18 cm
